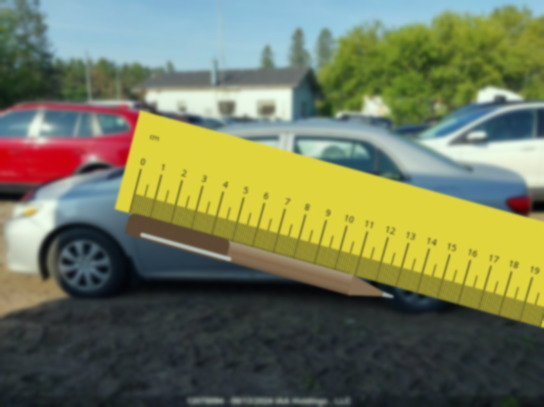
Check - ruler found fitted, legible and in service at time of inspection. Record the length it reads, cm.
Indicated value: 13 cm
